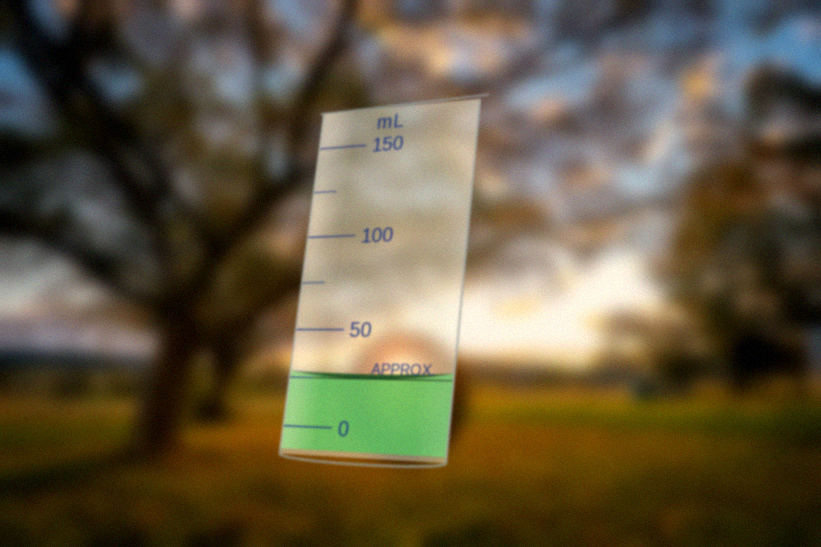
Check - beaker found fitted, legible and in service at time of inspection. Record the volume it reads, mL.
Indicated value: 25 mL
